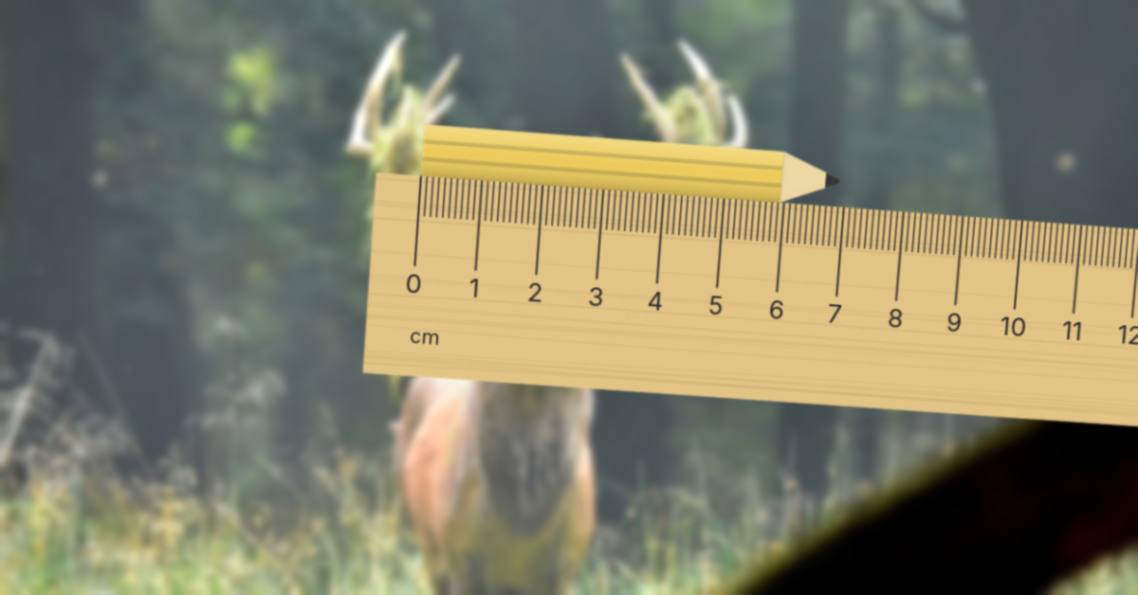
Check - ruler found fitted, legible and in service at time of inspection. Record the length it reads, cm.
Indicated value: 6.9 cm
